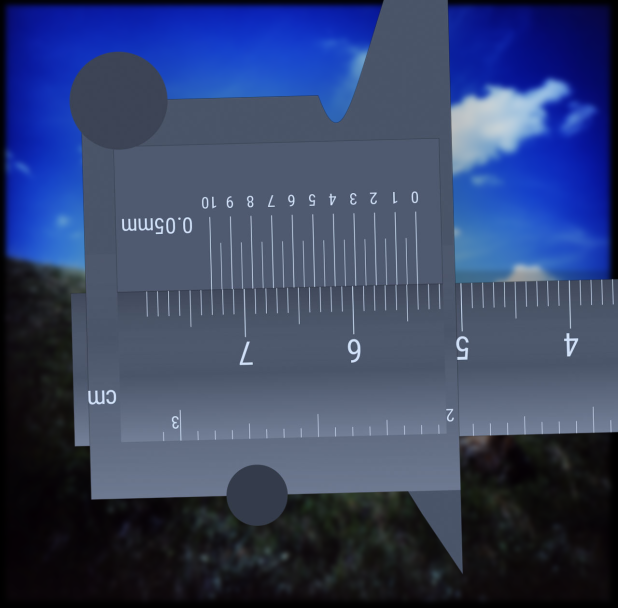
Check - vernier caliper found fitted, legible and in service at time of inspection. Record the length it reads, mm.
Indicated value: 54.0 mm
